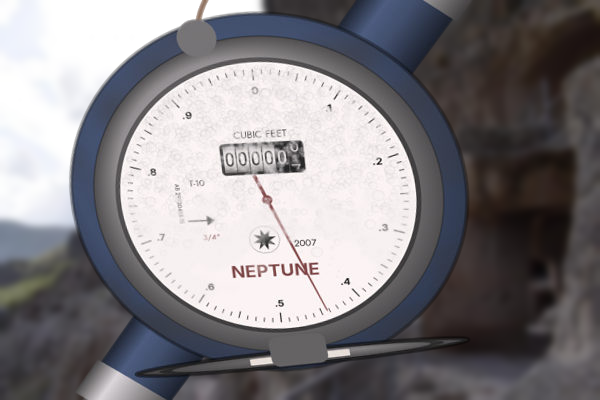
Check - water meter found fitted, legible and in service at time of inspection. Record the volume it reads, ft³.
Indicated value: 6.44 ft³
